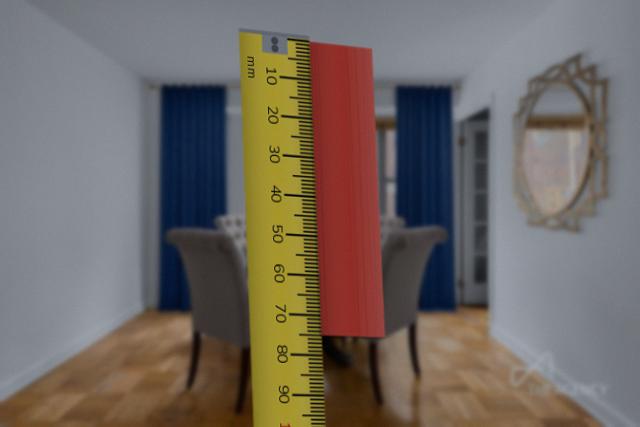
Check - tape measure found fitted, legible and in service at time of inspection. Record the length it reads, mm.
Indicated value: 75 mm
